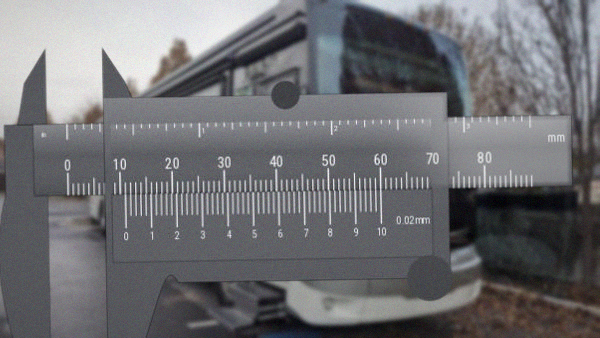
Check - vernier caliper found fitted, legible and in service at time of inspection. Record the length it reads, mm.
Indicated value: 11.0 mm
